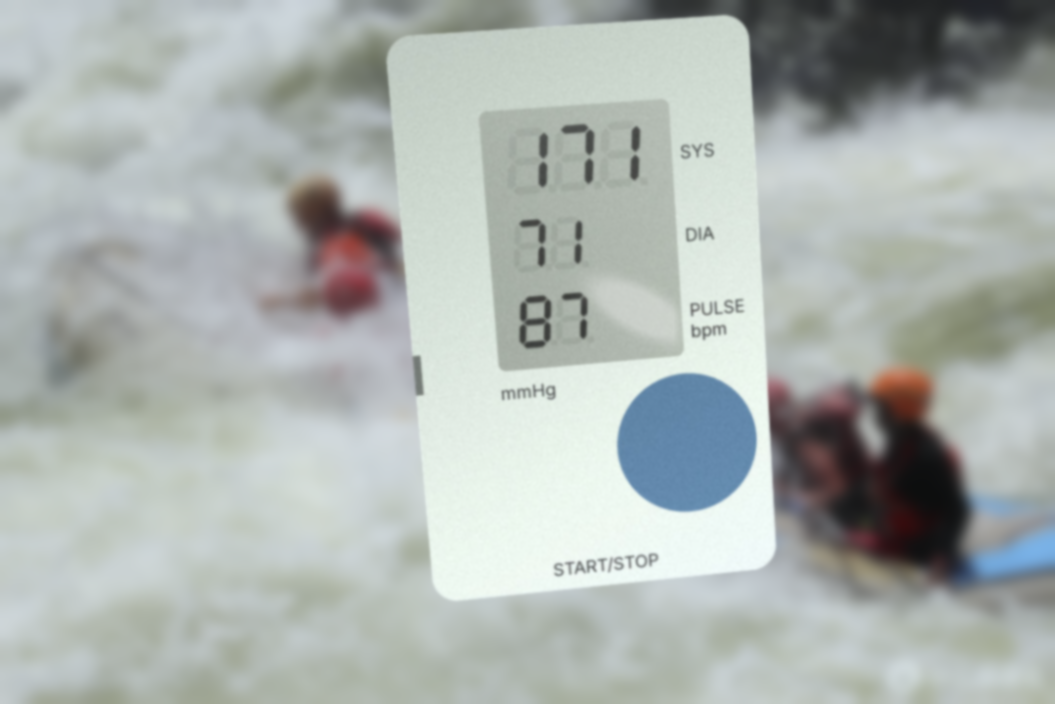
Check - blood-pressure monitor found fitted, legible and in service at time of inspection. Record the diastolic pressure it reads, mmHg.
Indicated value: 71 mmHg
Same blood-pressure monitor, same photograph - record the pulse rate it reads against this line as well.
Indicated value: 87 bpm
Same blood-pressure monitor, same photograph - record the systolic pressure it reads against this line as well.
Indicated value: 171 mmHg
